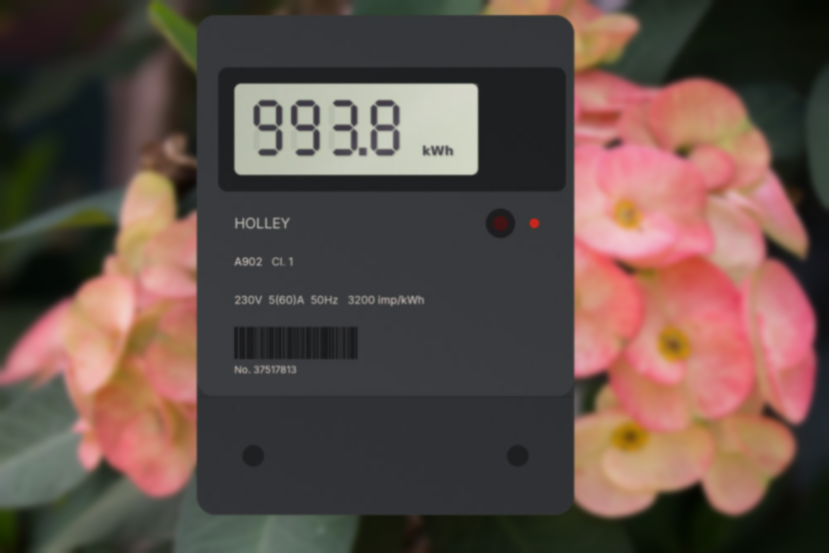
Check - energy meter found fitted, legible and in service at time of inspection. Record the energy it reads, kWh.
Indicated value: 993.8 kWh
